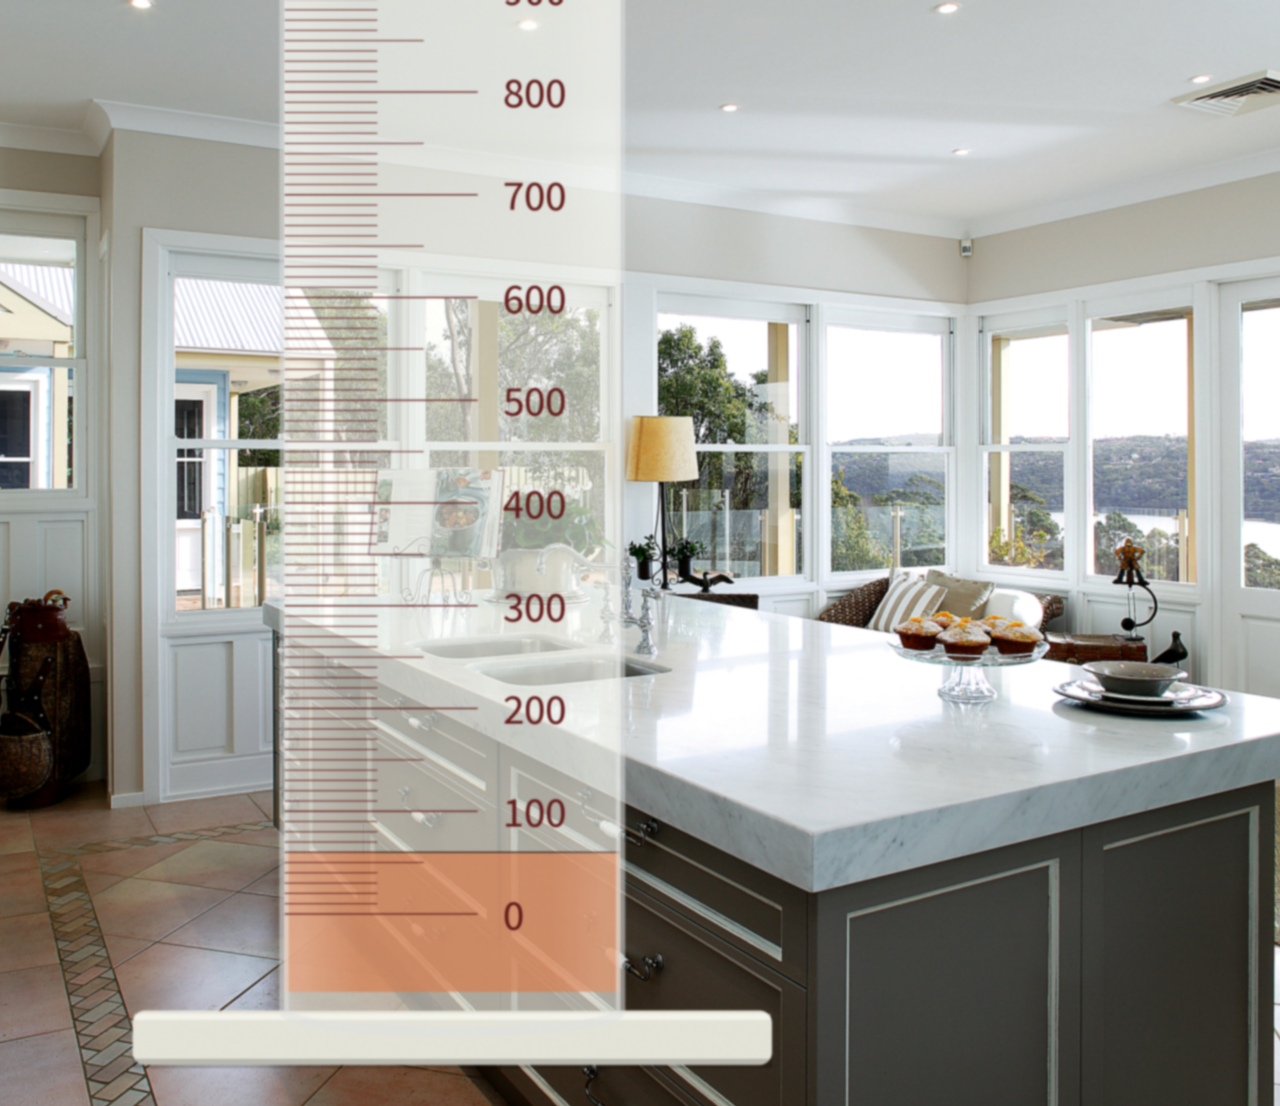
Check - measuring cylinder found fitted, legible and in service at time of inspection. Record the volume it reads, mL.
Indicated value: 60 mL
